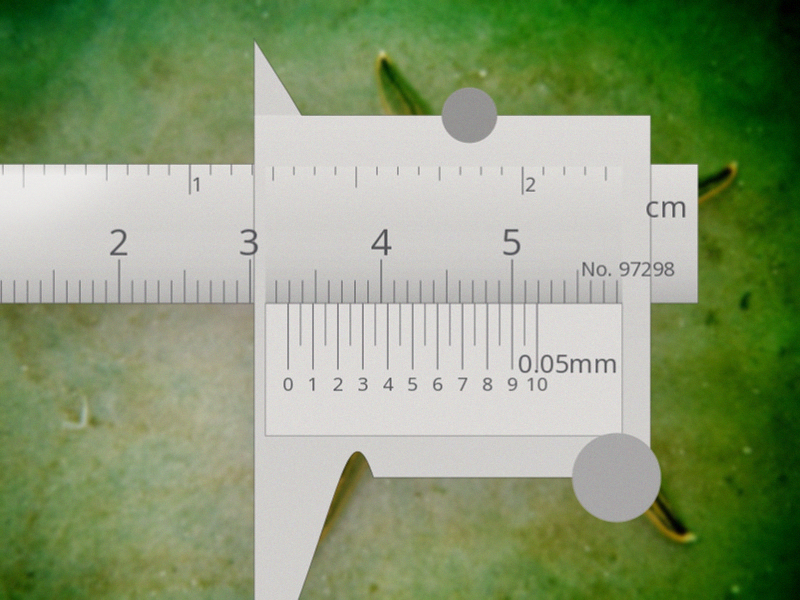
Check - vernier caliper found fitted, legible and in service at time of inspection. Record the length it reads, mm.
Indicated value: 32.9 mm
